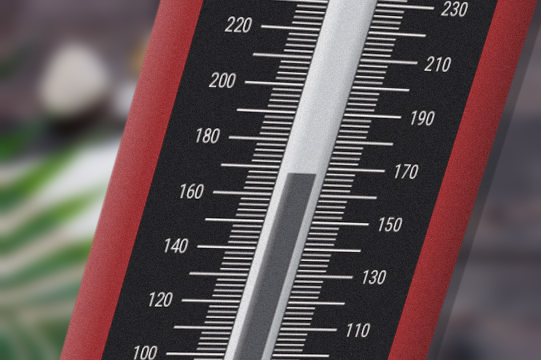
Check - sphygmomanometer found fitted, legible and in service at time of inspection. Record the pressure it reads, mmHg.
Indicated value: 168 mmHg
